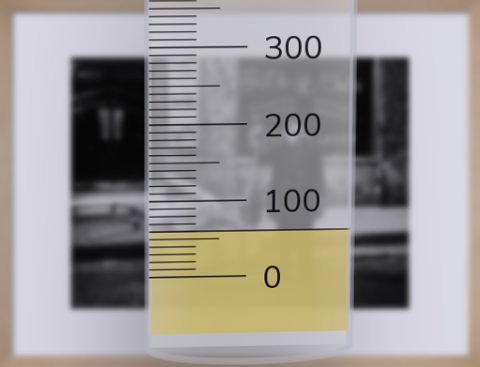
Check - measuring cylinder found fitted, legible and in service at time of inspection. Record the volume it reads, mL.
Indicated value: 60 mL
